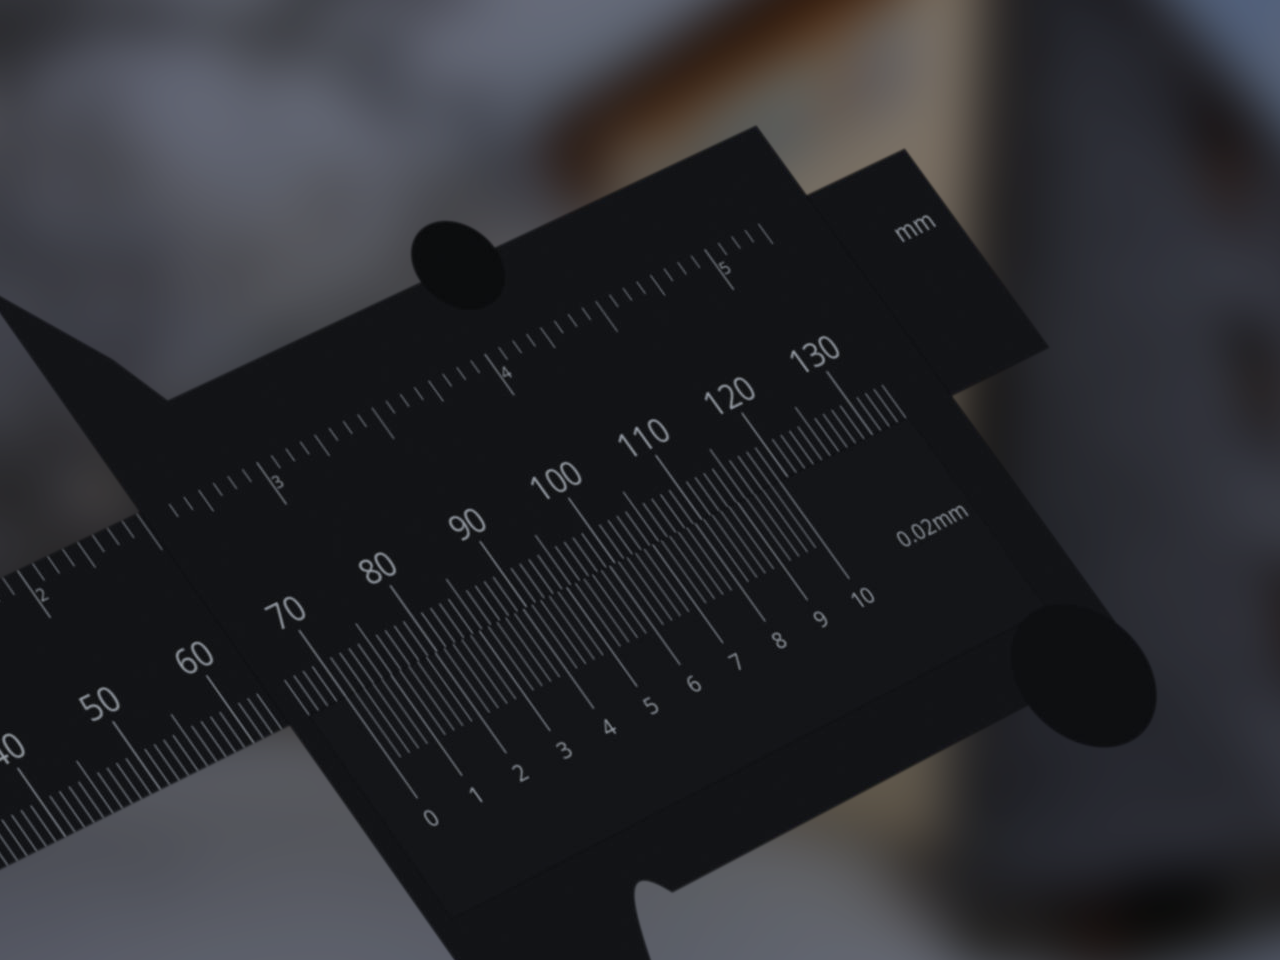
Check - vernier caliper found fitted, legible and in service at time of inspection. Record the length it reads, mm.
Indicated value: 70.0 mm
